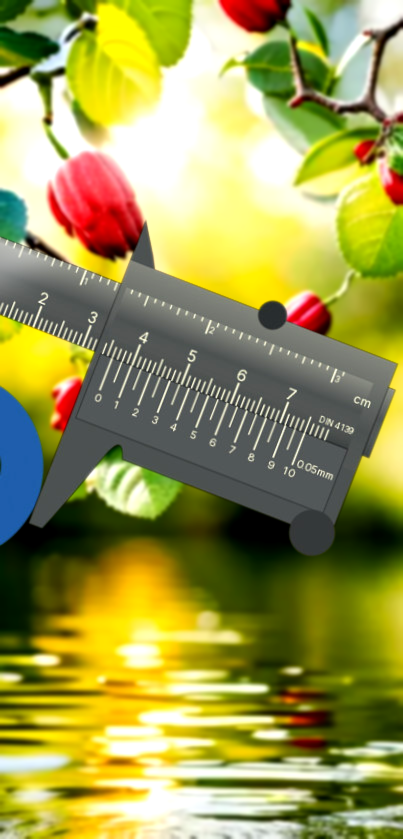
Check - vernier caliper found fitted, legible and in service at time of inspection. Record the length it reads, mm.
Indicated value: 36.0 mm
